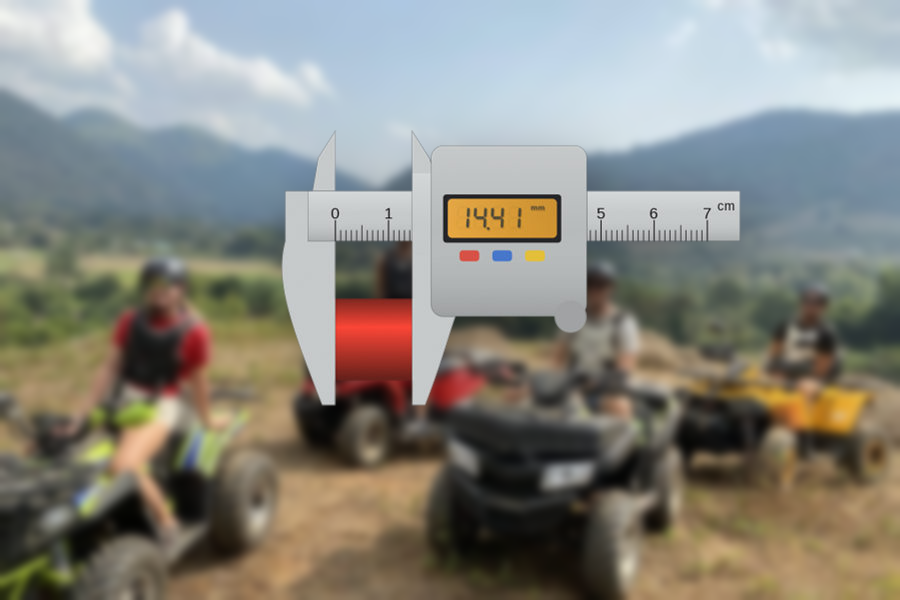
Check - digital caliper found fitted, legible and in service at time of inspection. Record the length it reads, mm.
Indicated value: 14.41 mm
